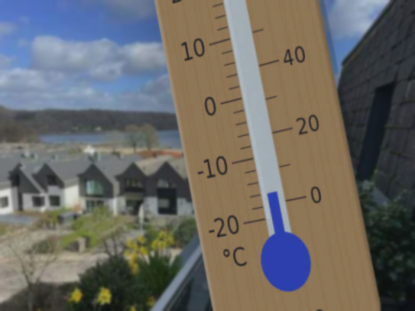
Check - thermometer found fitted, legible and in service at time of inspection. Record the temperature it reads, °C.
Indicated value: -16 °C
